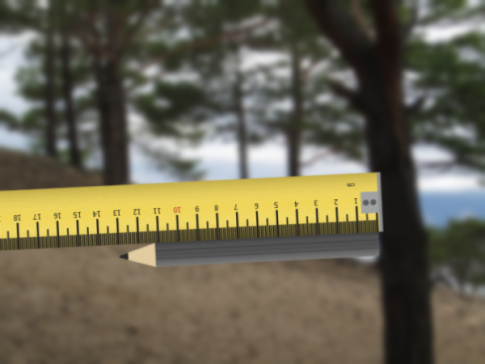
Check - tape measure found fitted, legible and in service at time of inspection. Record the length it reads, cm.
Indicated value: 13 cm
